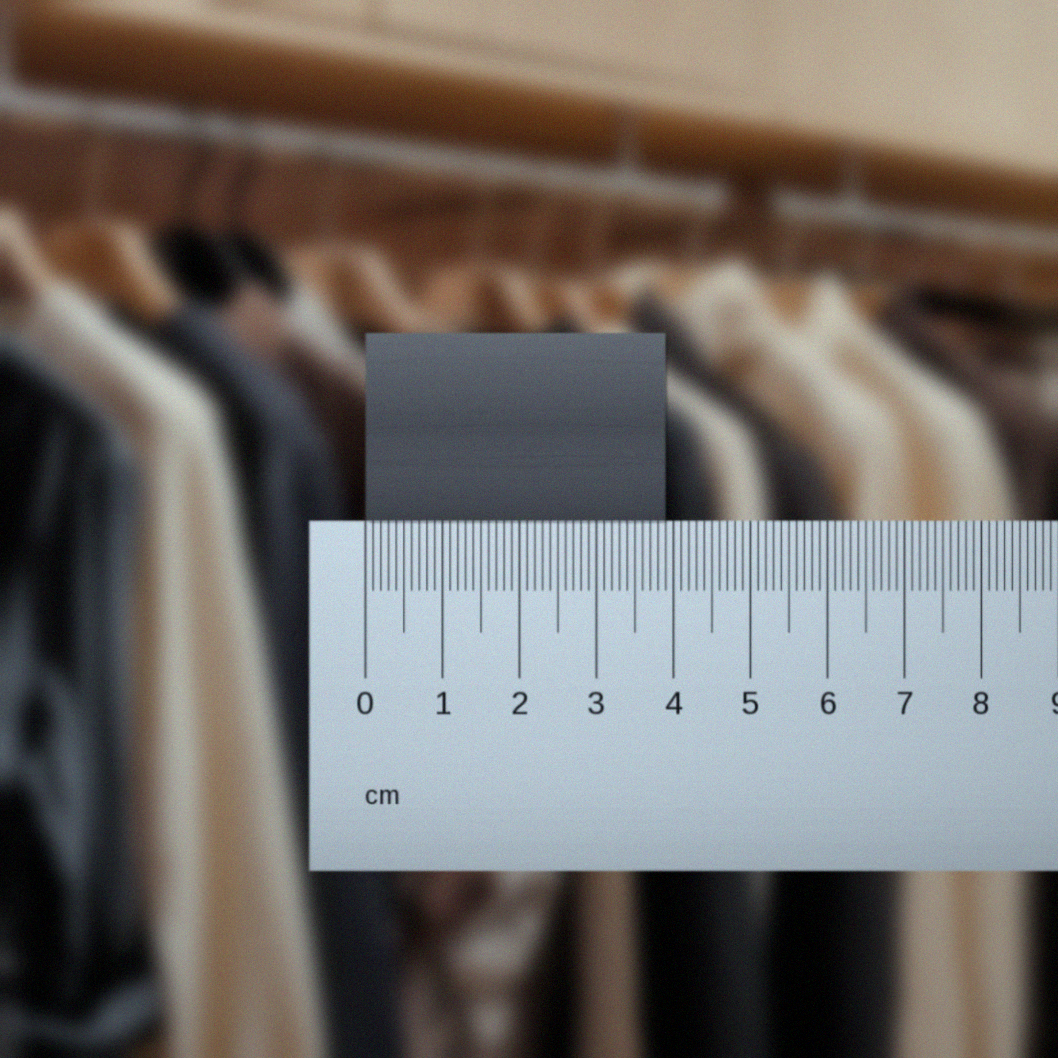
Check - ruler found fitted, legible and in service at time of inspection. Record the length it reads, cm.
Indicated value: 3.9 cm
